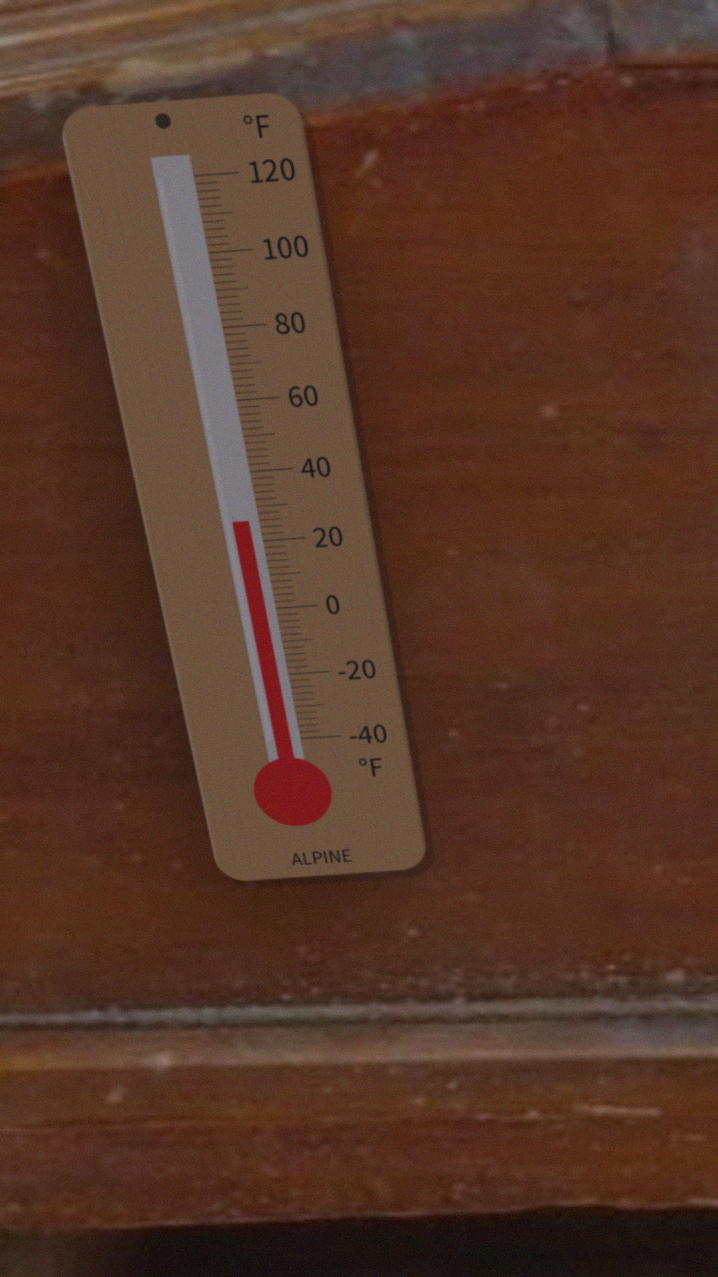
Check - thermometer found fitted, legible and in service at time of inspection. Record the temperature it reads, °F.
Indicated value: 26 °F
